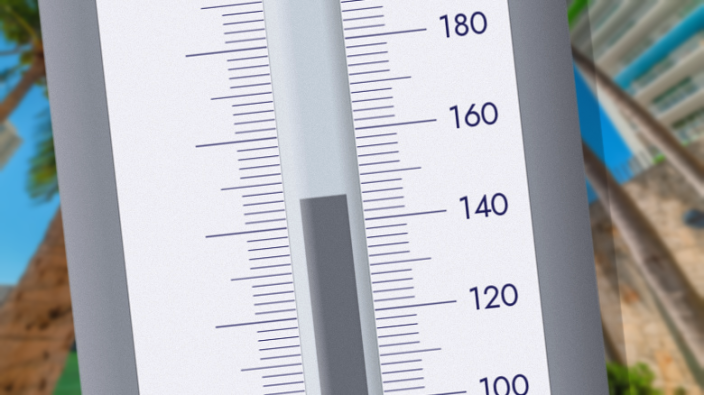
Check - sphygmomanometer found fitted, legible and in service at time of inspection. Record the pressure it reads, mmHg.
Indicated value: 146 mmHg
